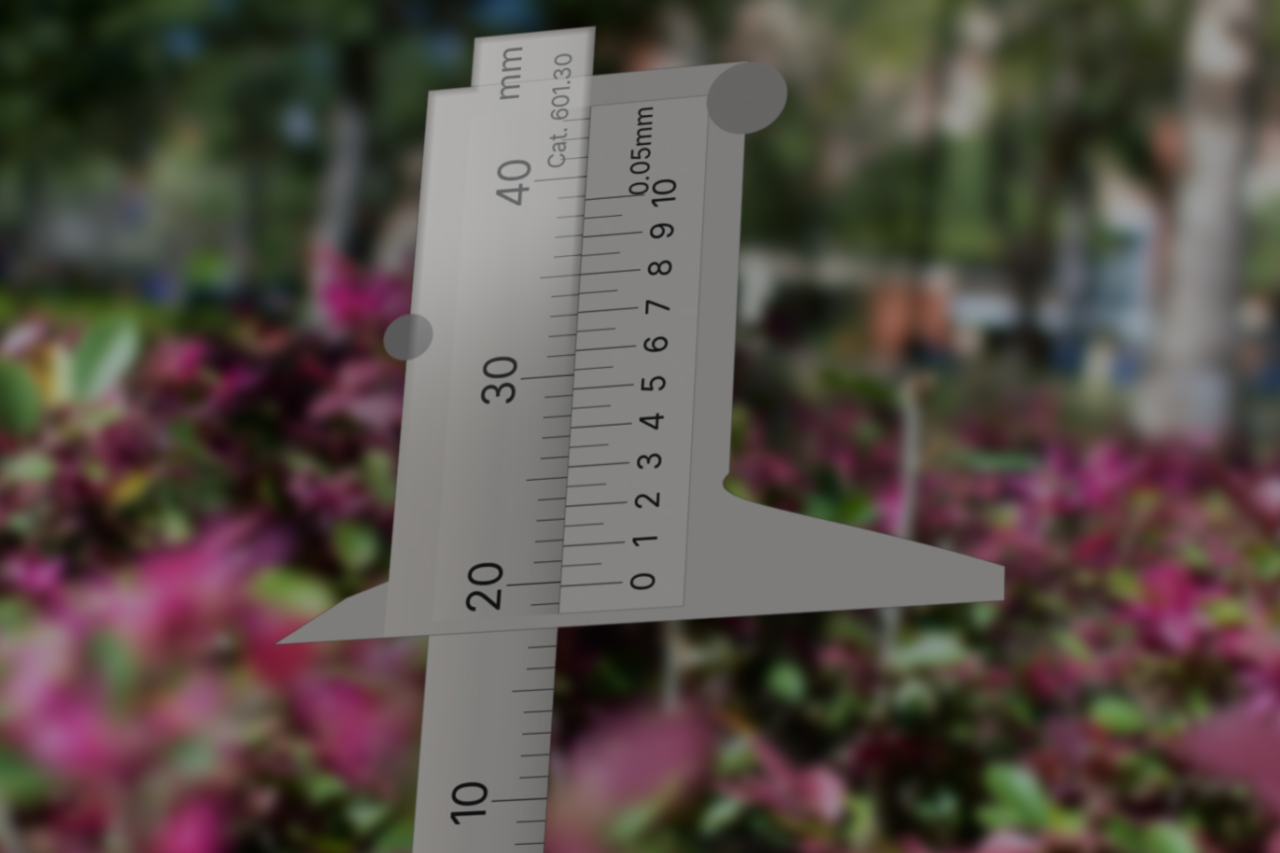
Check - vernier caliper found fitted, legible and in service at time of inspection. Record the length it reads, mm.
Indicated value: 19.8 mm
